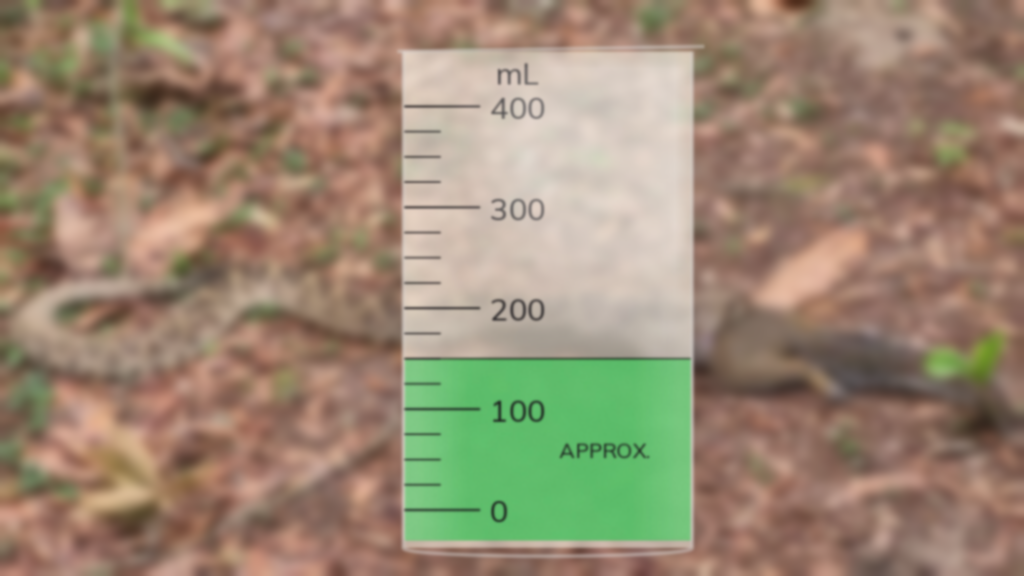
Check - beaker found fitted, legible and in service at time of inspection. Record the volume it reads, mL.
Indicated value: 150 mL
